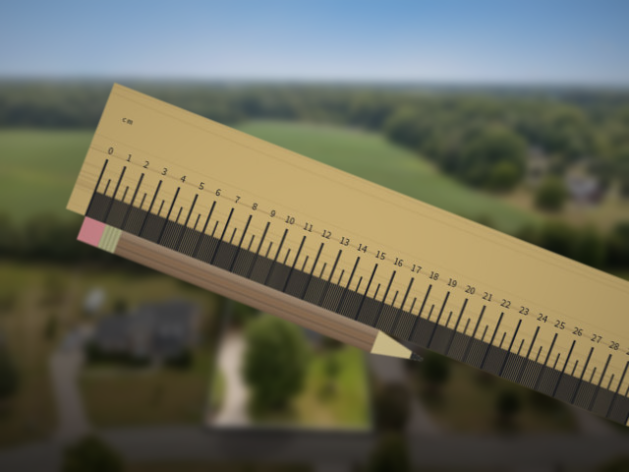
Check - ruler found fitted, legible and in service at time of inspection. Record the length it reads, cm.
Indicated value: 19 cm
